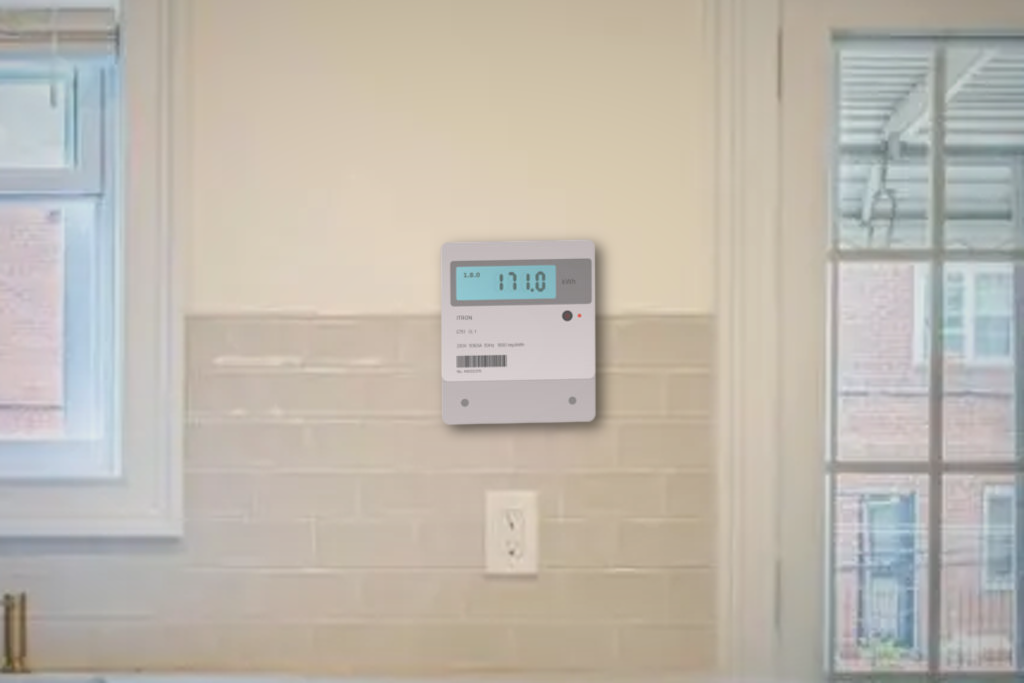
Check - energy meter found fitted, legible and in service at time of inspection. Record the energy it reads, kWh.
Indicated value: 171.0 kWh
